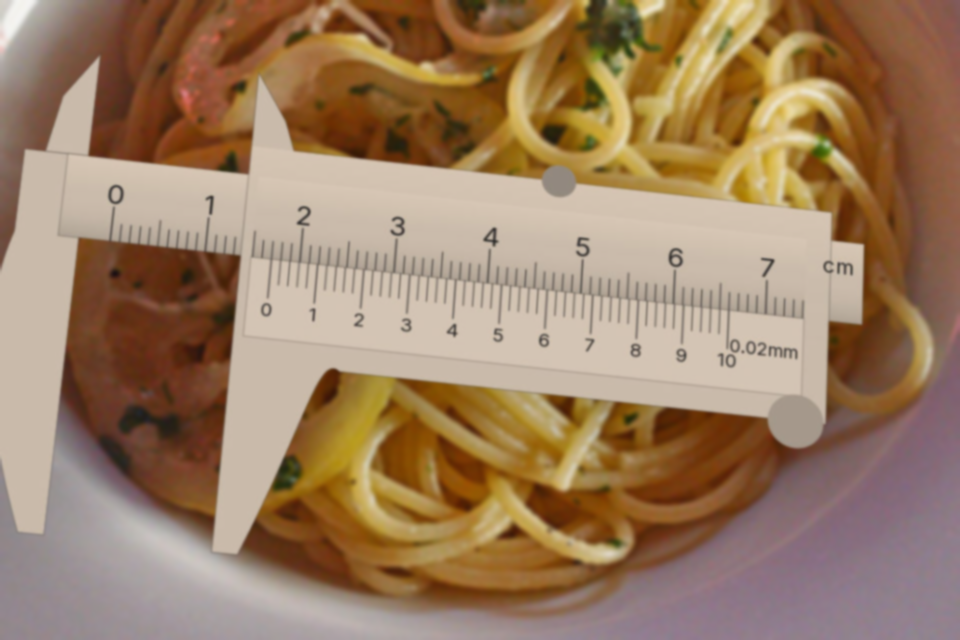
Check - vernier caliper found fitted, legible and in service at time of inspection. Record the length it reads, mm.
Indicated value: 17.0 mm
